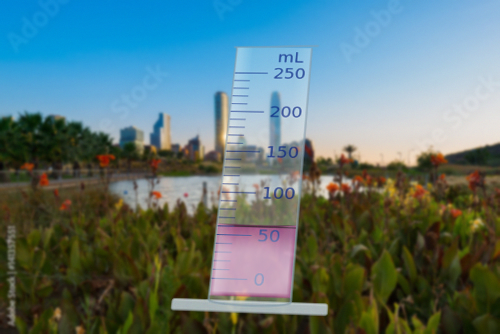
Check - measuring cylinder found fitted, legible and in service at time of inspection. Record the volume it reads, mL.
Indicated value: 60 mL
